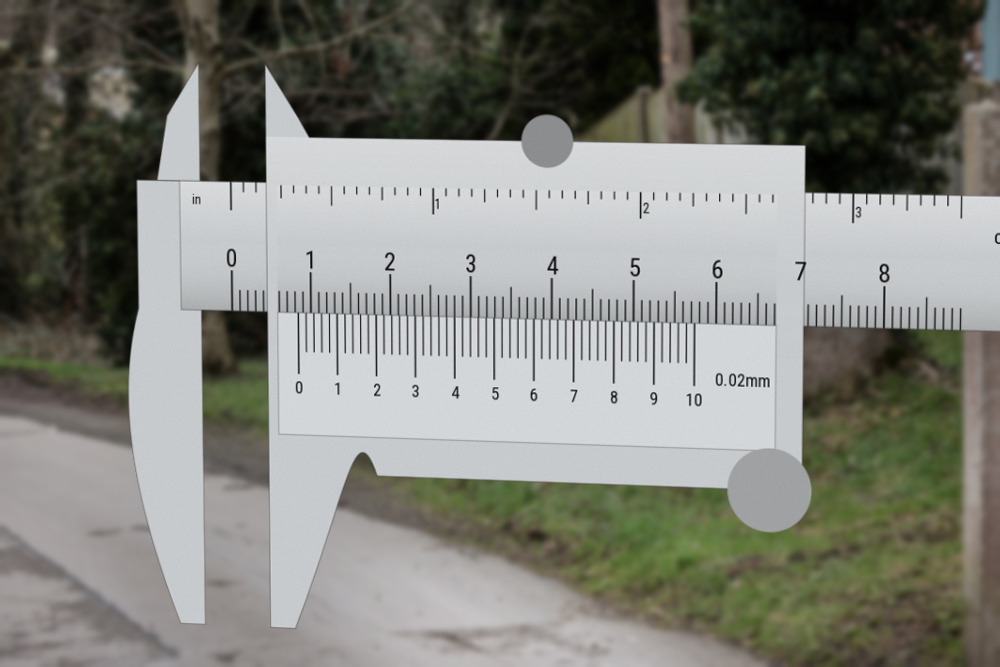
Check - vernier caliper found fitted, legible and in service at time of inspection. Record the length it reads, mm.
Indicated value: 8.4 mm
